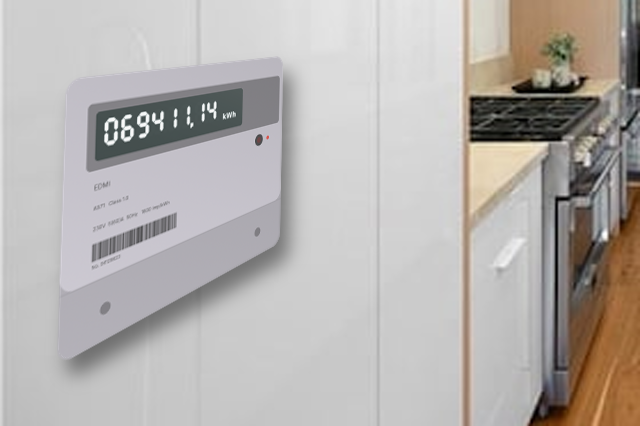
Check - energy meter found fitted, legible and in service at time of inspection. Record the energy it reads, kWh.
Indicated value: 69411.14 kWh
